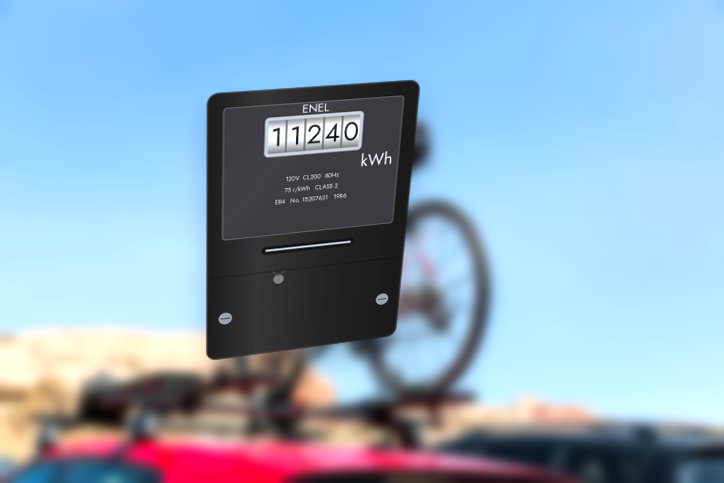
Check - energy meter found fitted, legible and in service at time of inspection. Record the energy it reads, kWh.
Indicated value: 11240 kWh
